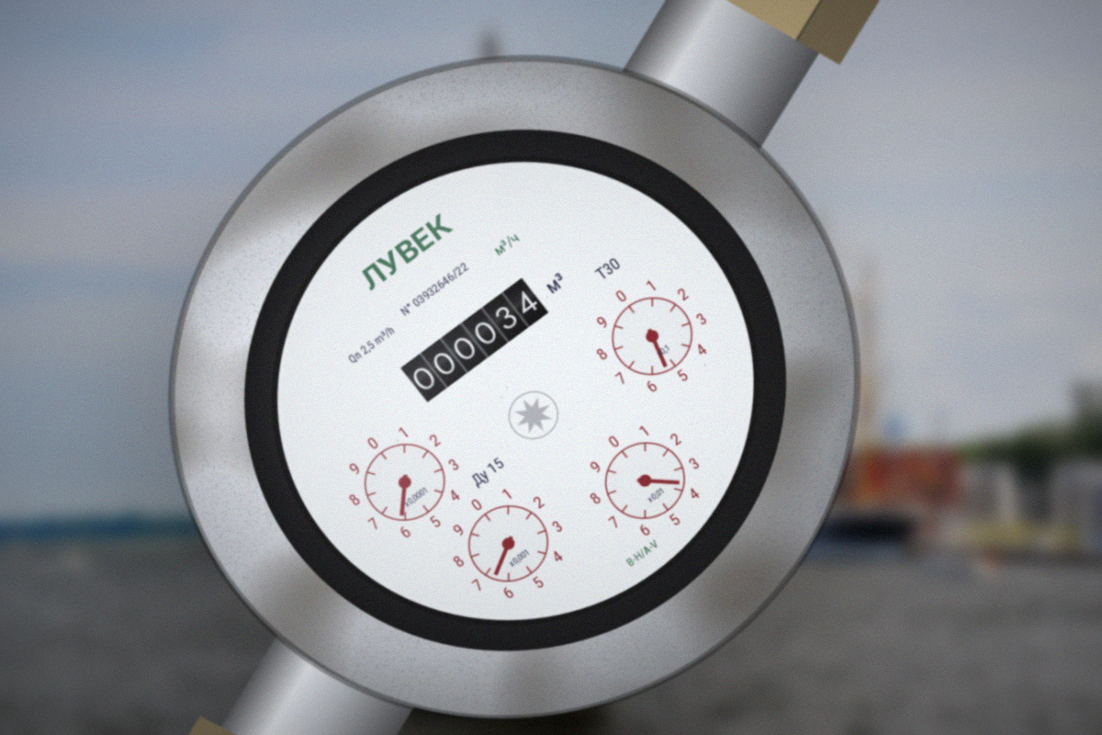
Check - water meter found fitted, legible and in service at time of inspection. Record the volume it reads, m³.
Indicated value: 34.5366 m³
